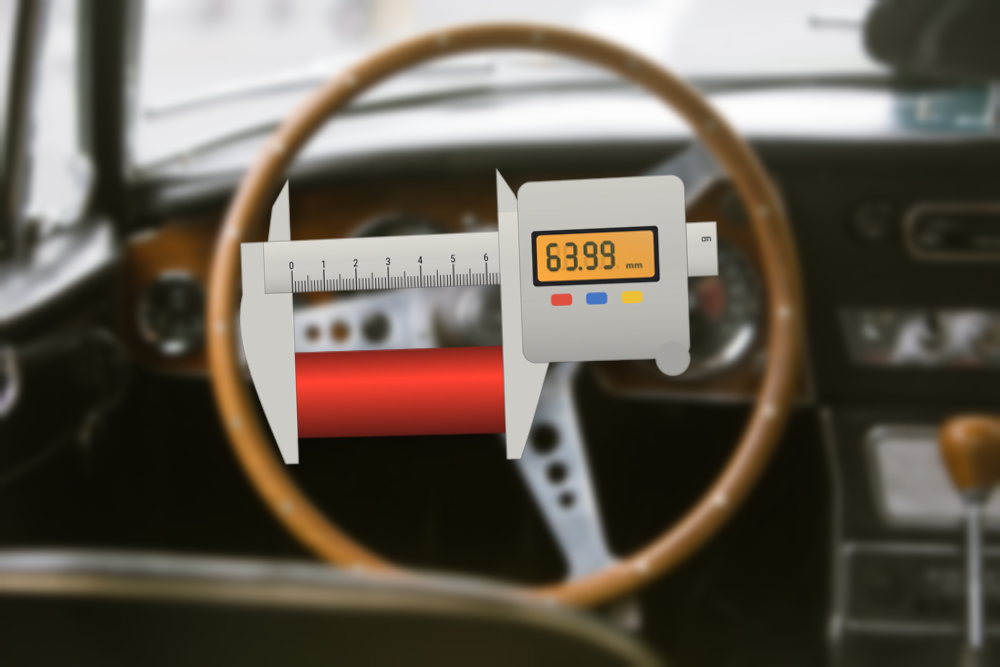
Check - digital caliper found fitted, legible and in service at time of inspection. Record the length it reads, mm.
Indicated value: 63.99 mm
